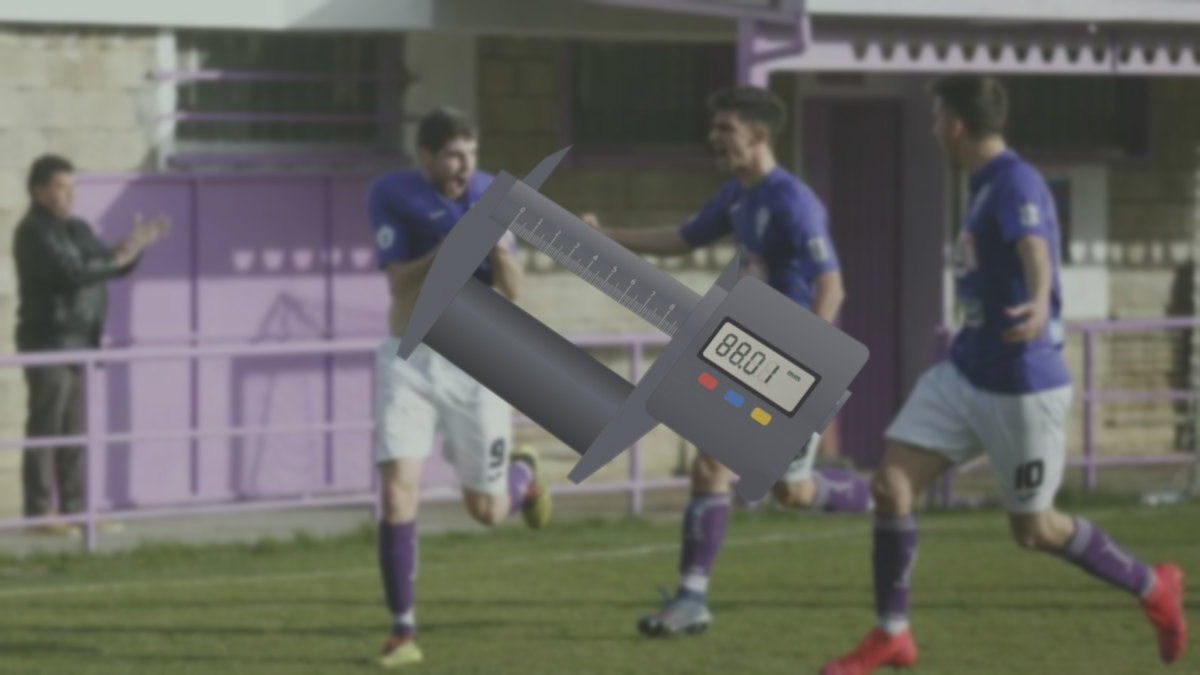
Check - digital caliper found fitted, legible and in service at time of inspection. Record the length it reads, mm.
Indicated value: 88.01 mm
